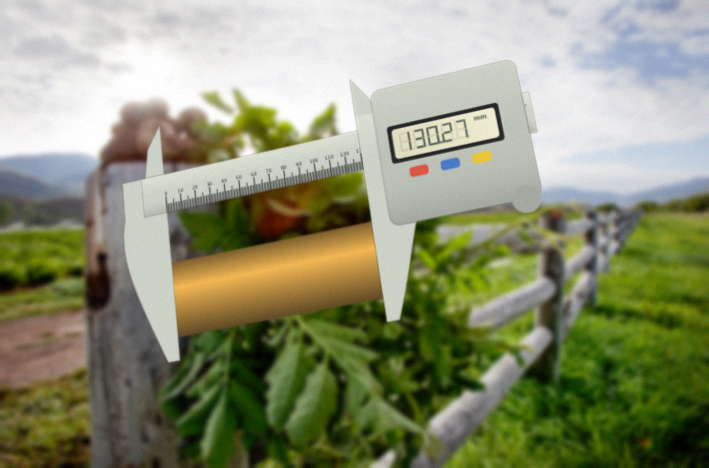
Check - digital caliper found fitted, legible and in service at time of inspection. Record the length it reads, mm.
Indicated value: 130.27 mm
